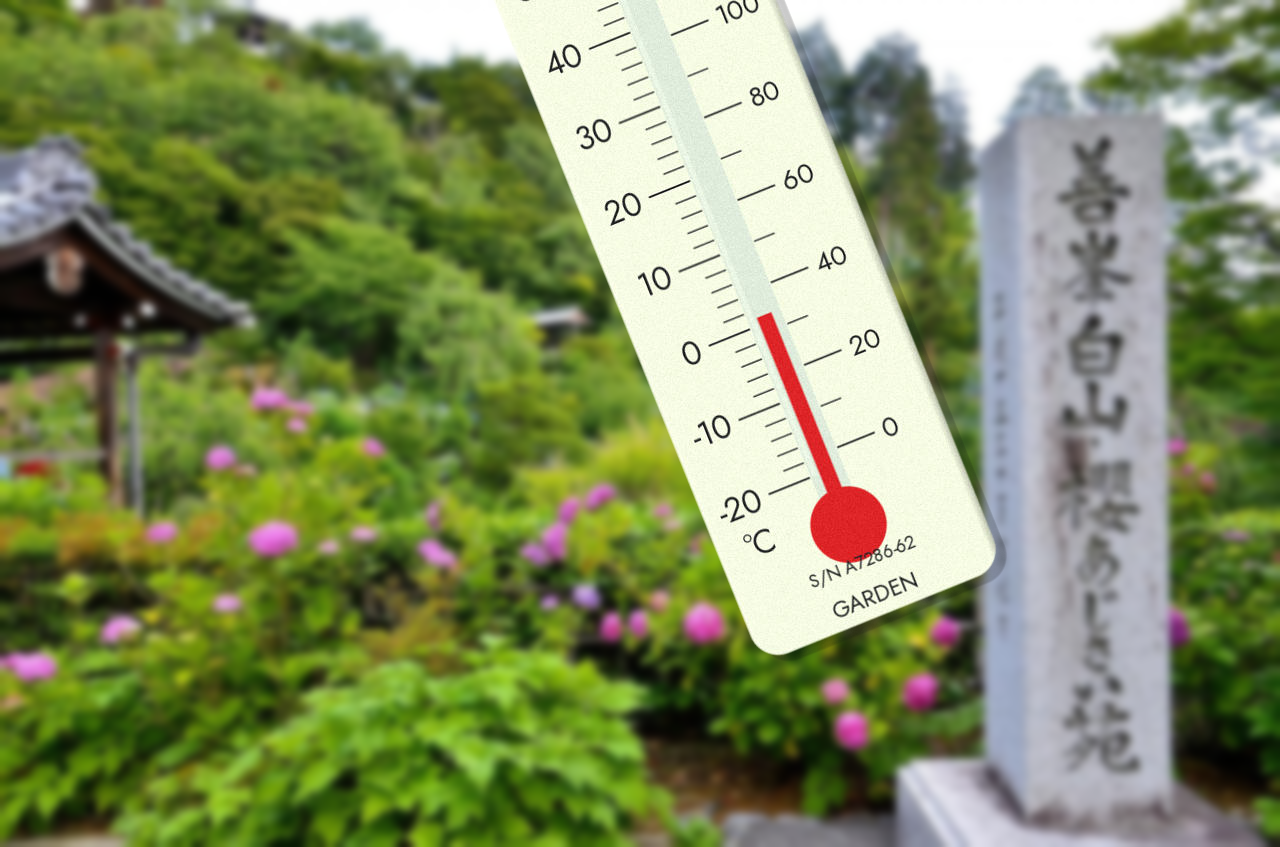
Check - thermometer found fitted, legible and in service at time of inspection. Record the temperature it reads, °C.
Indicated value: 1 °C
